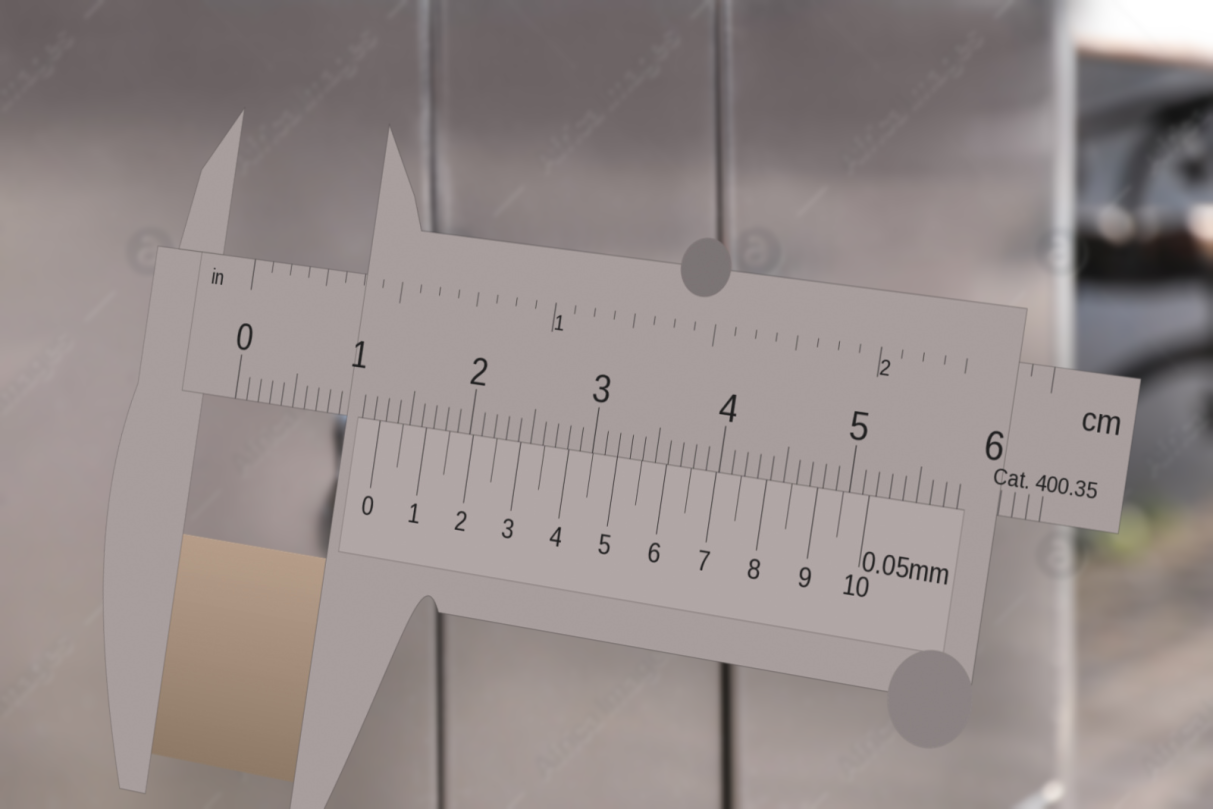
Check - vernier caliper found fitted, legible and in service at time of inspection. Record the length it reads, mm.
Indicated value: 12.5 mm
